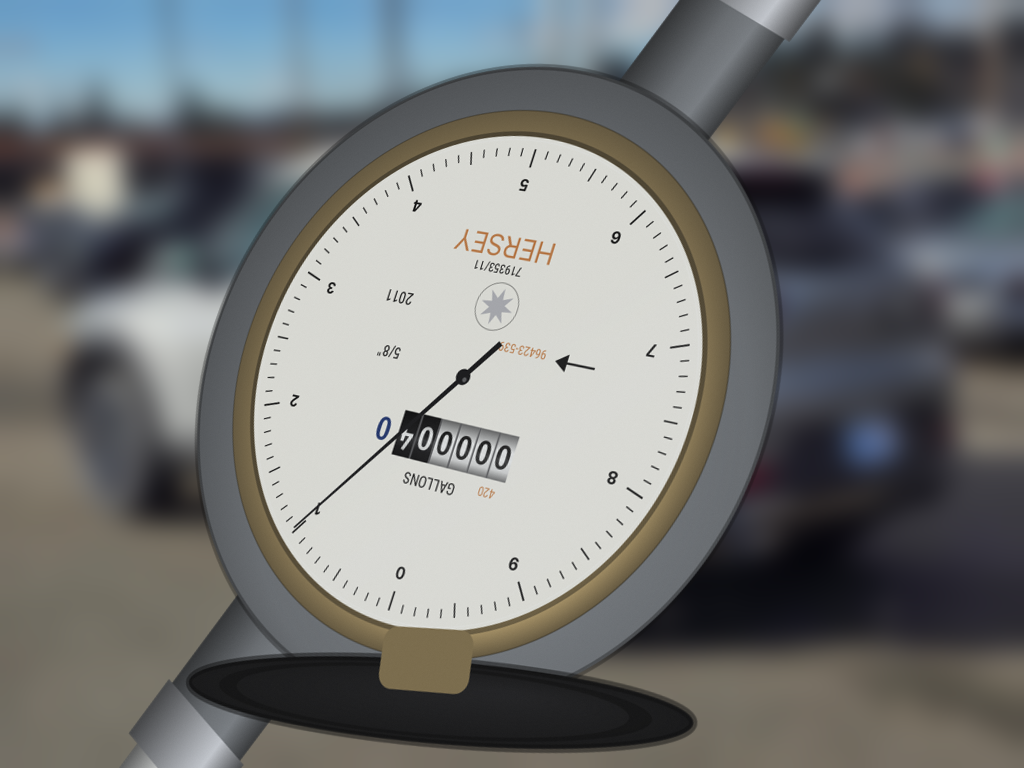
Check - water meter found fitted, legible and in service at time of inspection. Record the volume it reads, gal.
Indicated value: 41.0 gal
